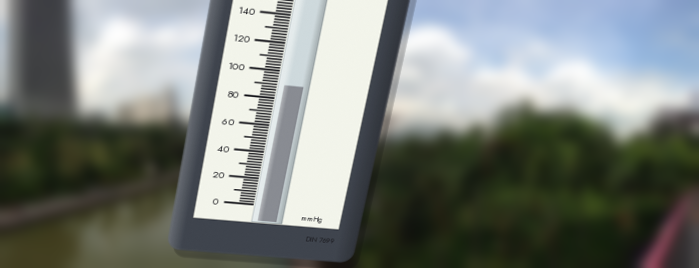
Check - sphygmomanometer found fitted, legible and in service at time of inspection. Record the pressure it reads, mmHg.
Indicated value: 90 mmHg
